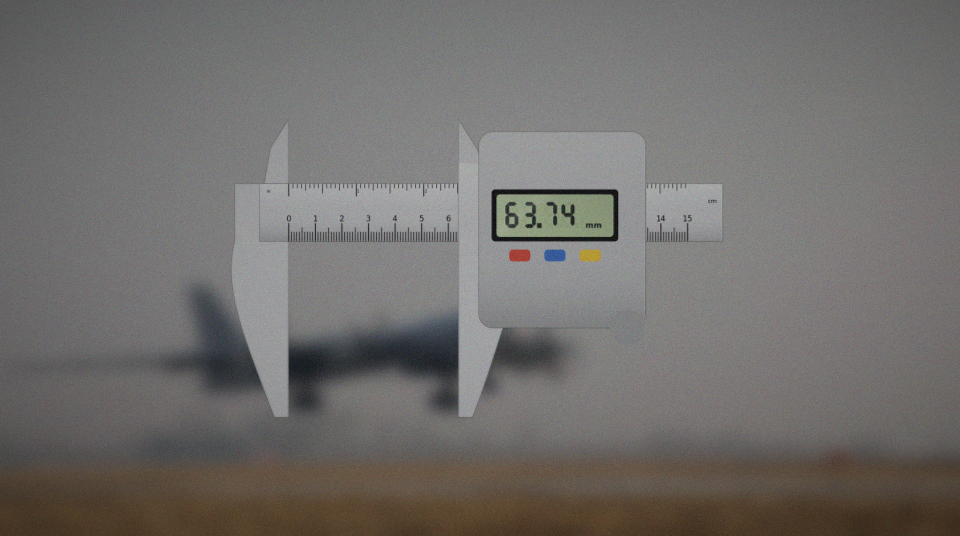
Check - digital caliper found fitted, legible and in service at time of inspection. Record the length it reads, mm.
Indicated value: 63.74 mm
